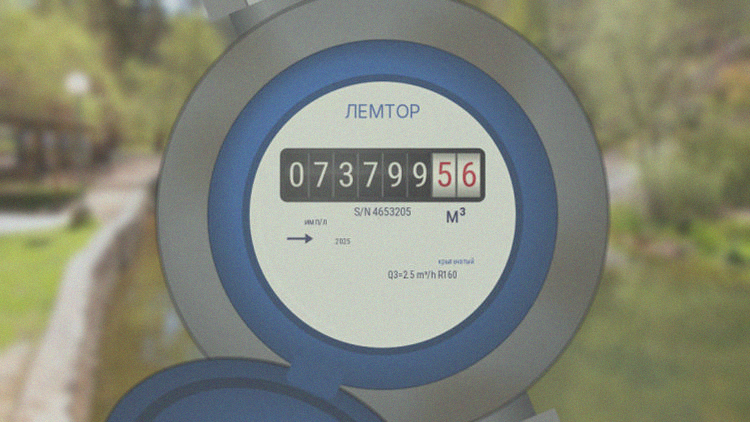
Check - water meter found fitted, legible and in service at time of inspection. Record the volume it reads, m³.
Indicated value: 73799.56 m³
